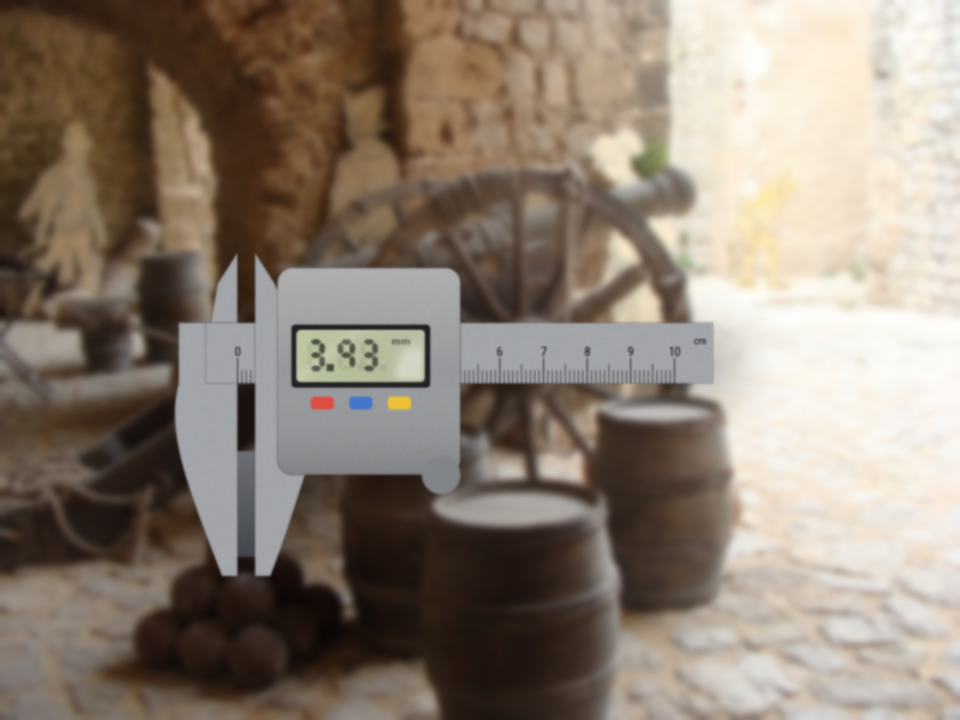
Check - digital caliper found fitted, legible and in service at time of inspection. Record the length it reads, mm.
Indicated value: 3.93 mm
